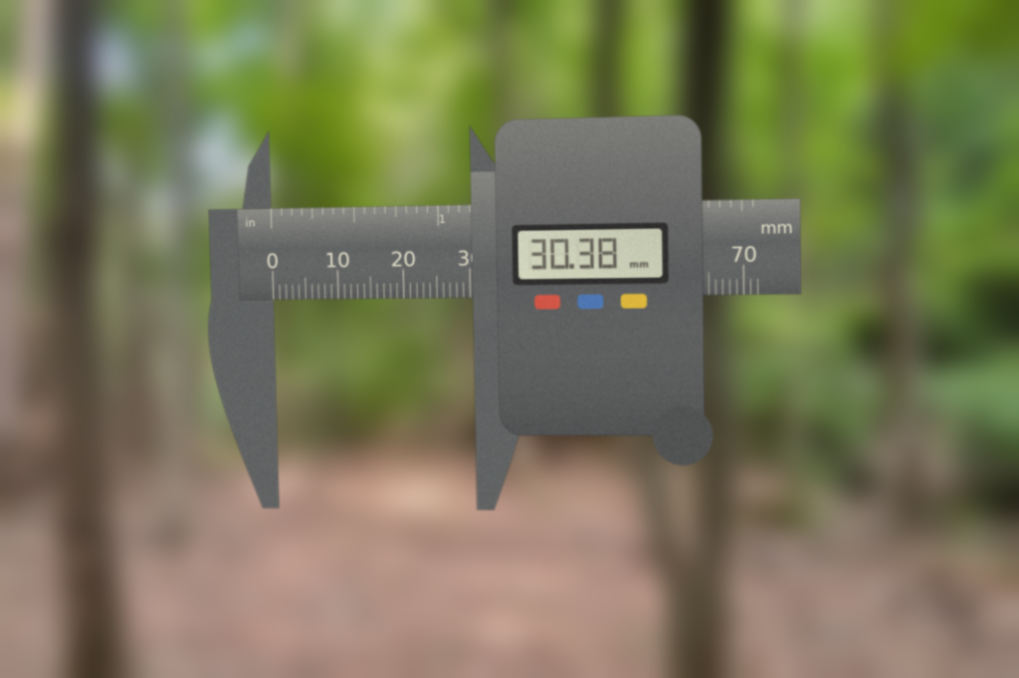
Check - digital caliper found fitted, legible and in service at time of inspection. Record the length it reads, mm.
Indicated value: 30.38 mm
